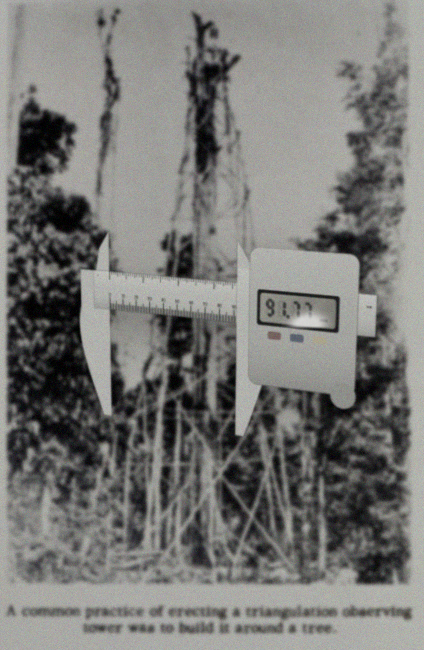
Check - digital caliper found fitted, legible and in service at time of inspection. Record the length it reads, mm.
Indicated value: 91.77 mm
